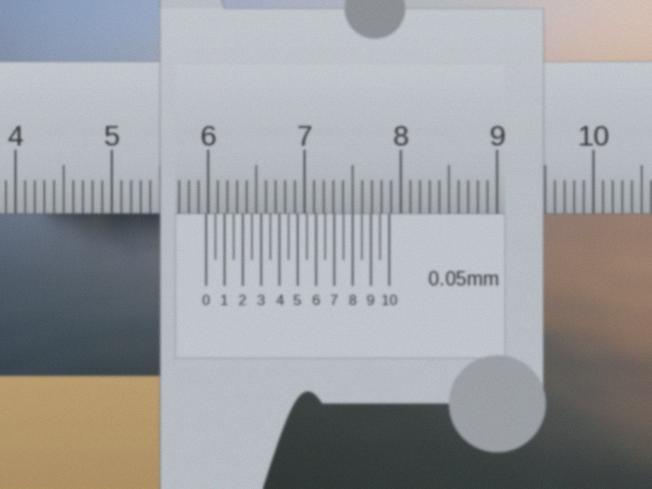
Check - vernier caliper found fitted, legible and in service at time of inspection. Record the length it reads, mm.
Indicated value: 59.8 mm
